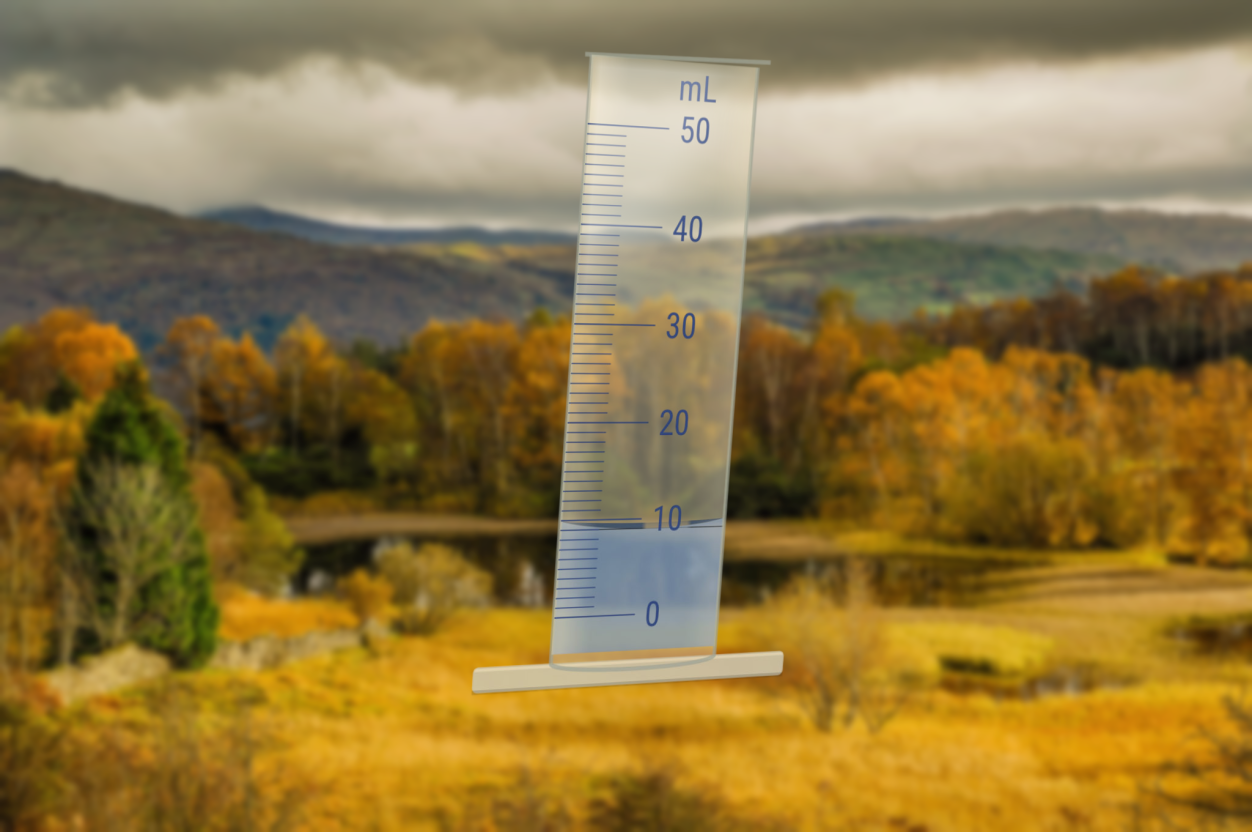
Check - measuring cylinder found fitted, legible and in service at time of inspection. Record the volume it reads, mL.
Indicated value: 9 mL
